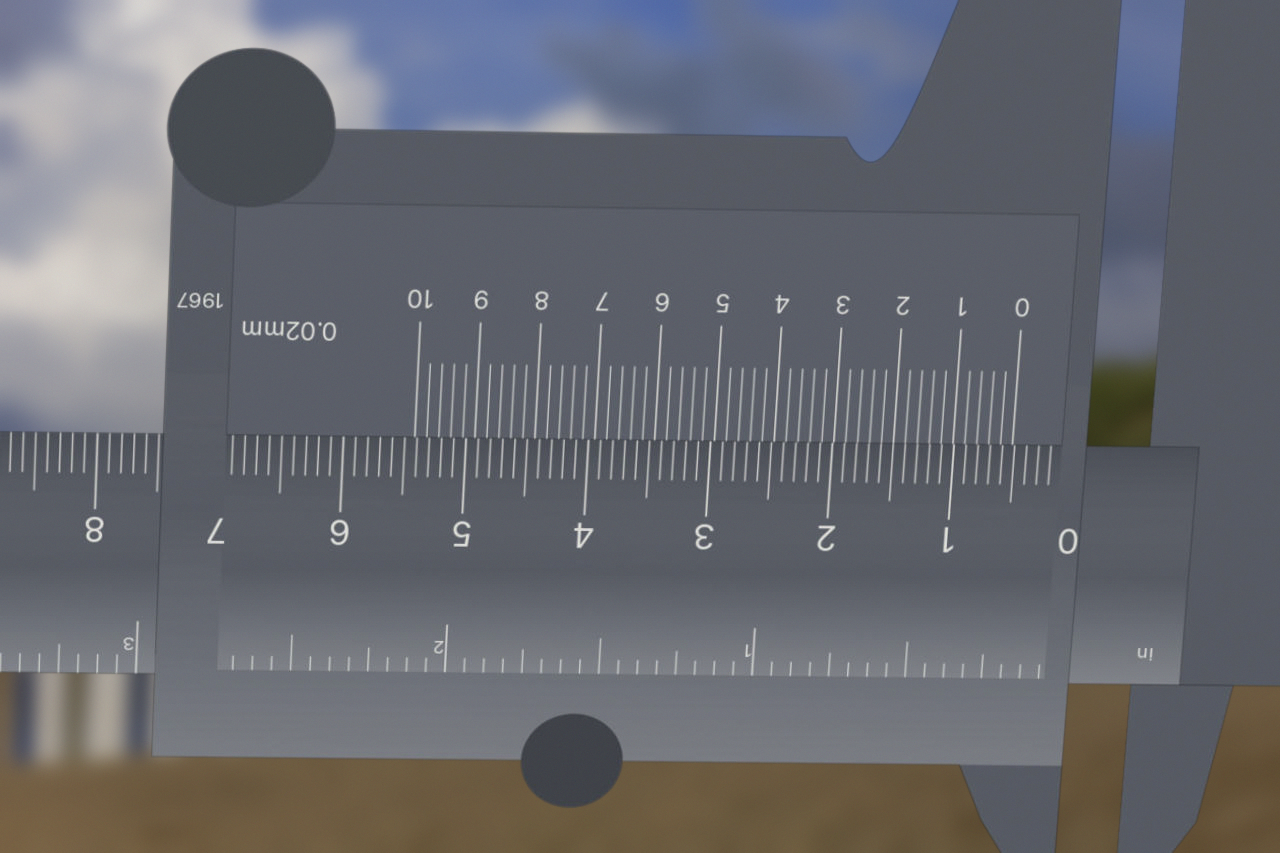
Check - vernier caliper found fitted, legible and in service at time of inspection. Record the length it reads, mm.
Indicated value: 5.2 mm
